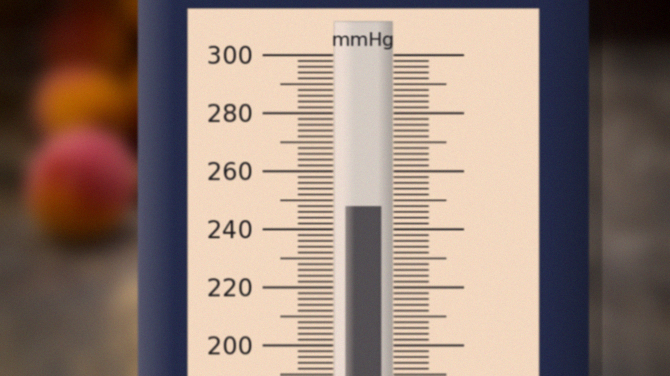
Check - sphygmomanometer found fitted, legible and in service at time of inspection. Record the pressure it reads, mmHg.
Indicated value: 248 mmHg
